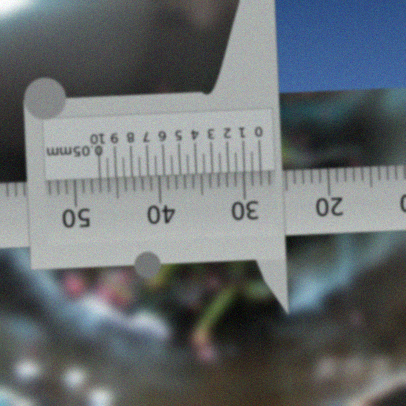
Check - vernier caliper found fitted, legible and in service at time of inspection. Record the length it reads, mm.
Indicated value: 28.0 mm
